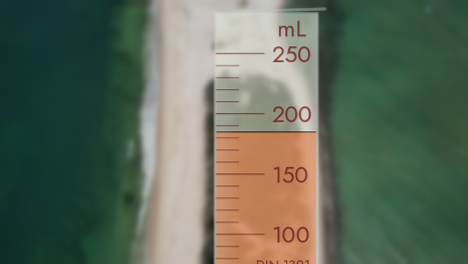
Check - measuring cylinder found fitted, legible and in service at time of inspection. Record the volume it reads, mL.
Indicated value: 185 mL
